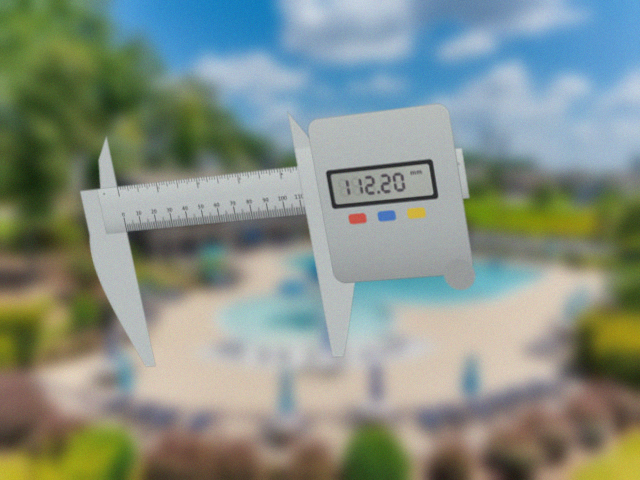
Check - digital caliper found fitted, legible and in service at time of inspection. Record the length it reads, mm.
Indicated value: 112.20 mm
